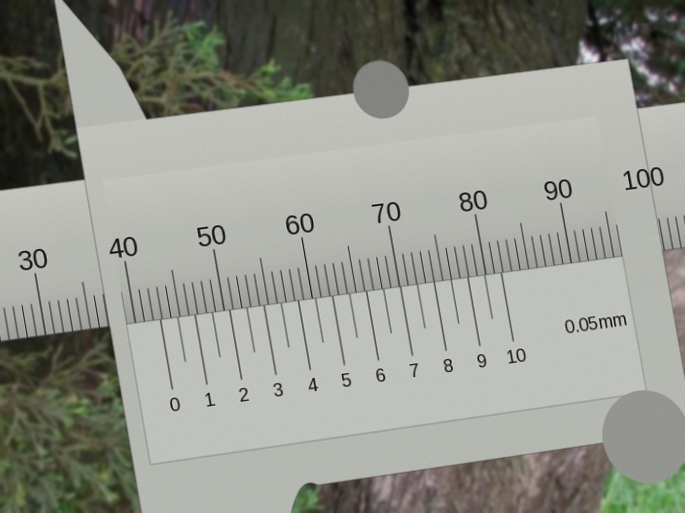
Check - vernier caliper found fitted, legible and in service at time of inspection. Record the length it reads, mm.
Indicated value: 42.8 mm
